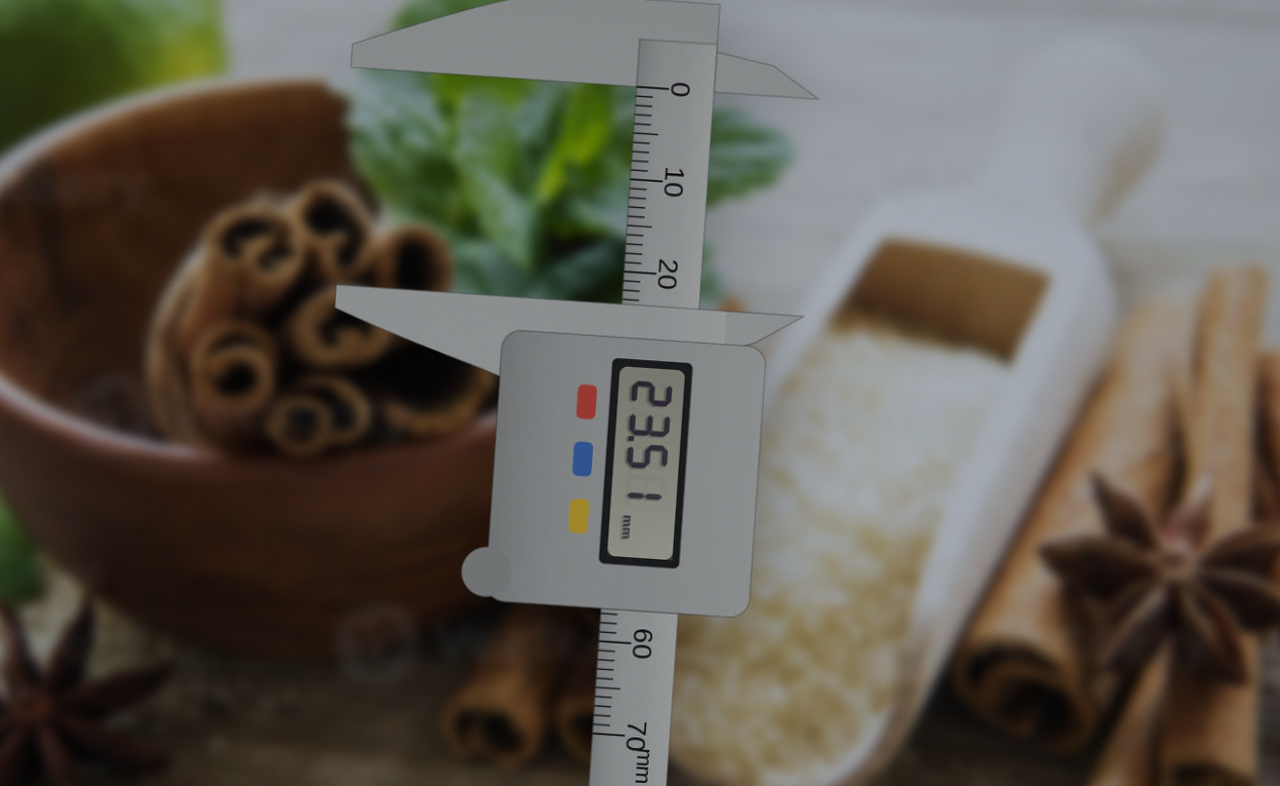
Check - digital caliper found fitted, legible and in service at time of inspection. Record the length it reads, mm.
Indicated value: 23.51 mm
